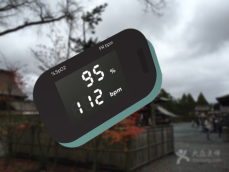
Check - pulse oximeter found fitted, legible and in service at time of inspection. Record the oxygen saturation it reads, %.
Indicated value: 95 %
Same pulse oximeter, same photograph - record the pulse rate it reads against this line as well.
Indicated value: 112 bpm
